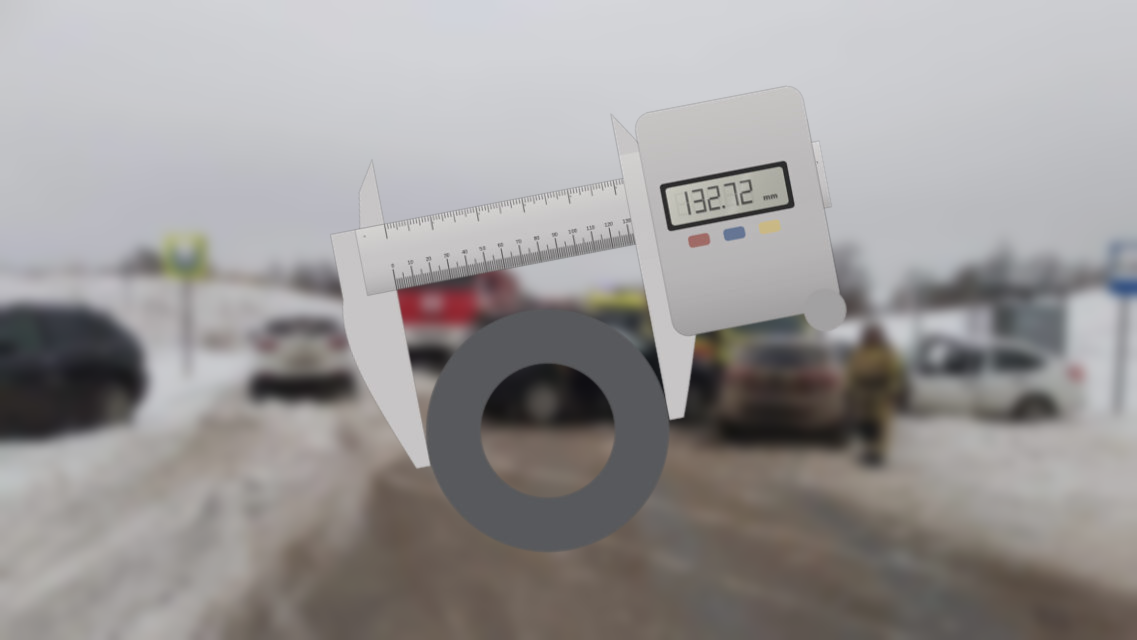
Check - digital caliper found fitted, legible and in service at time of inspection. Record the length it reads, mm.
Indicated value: 132.72 mm
